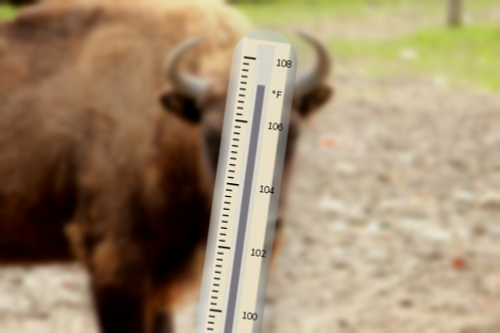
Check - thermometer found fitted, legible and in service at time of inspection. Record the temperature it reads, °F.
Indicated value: 107.2 °F
